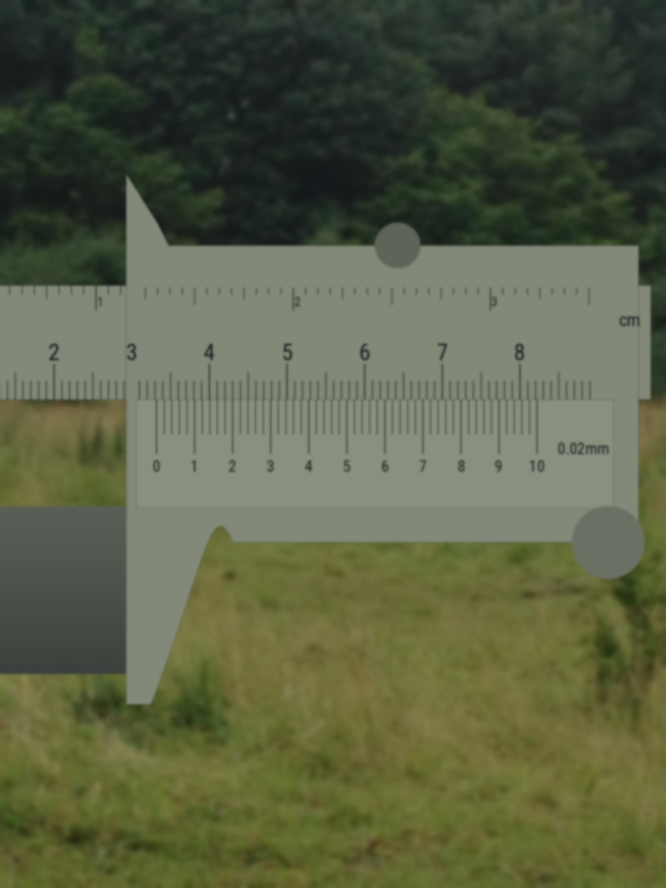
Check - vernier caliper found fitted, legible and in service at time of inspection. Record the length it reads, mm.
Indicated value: 33.2 mm
